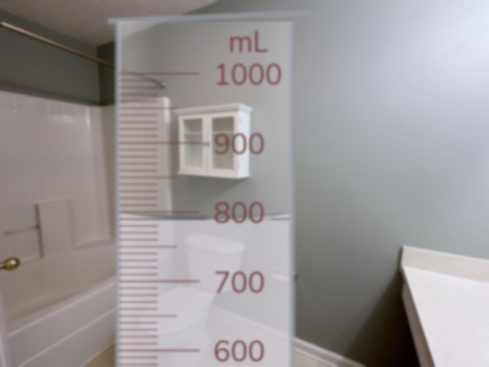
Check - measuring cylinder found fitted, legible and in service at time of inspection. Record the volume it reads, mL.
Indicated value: 790 mL
